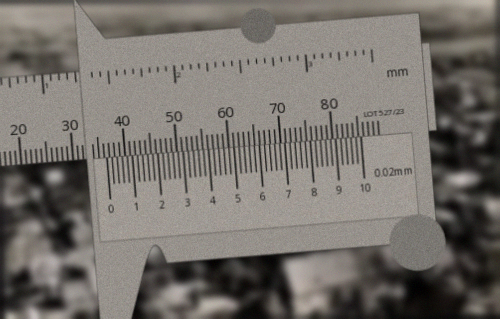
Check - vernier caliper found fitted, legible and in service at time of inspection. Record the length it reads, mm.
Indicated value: 36.5 mm
